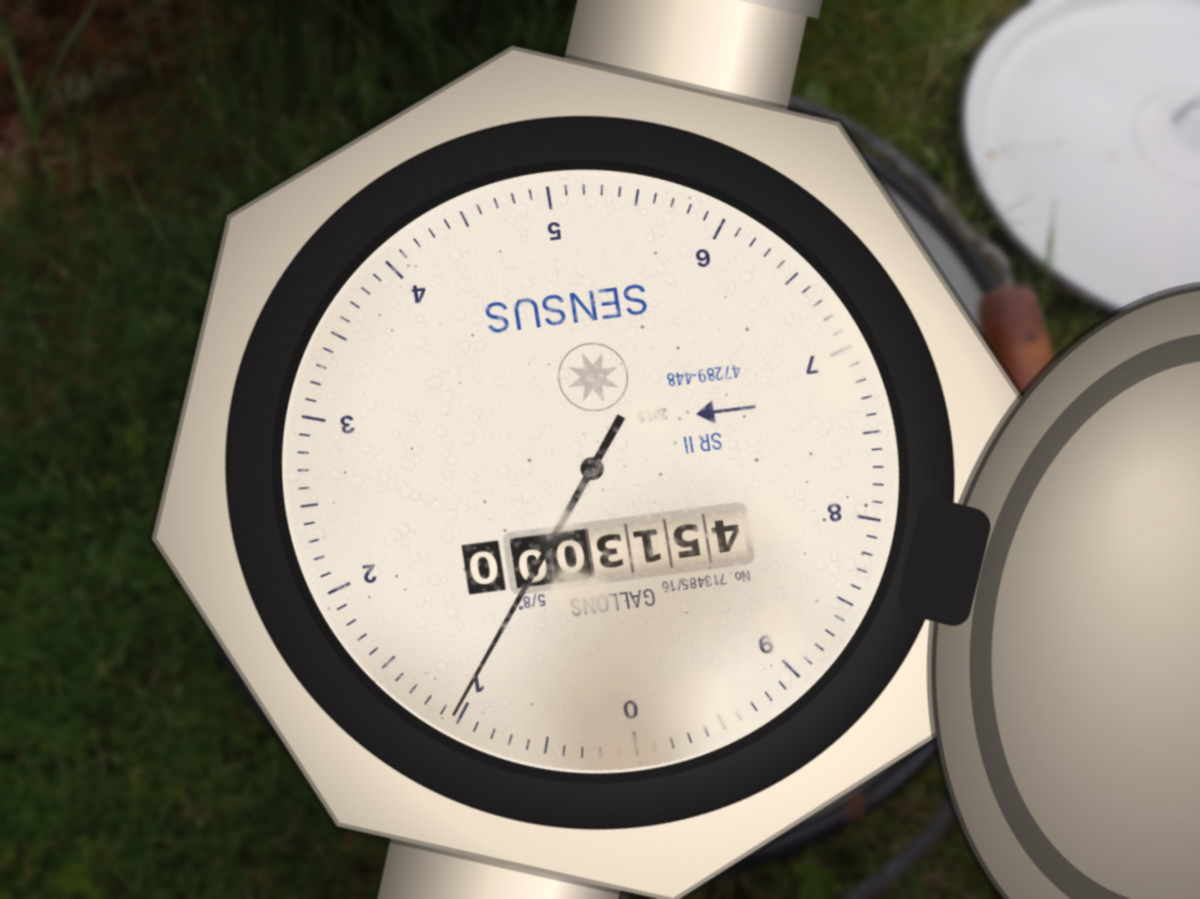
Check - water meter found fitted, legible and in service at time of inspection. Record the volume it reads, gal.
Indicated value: 4513001.0 gal
